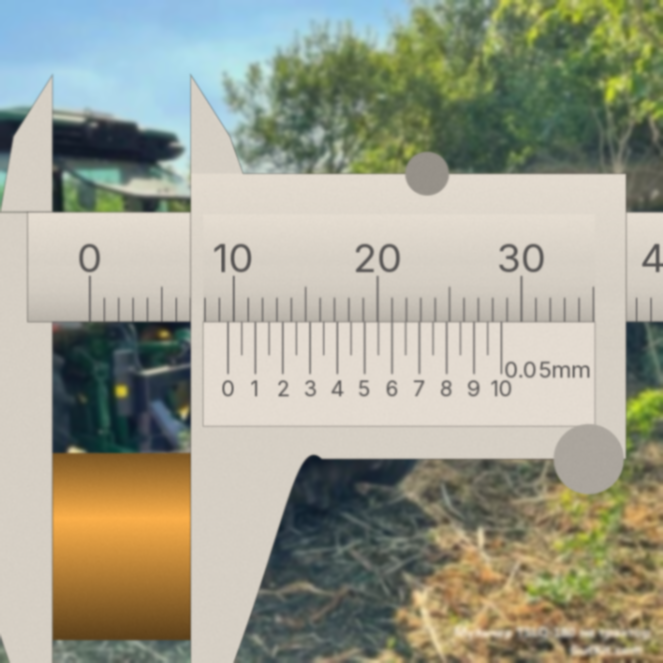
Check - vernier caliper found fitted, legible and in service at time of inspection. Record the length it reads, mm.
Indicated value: 9.6 mm
